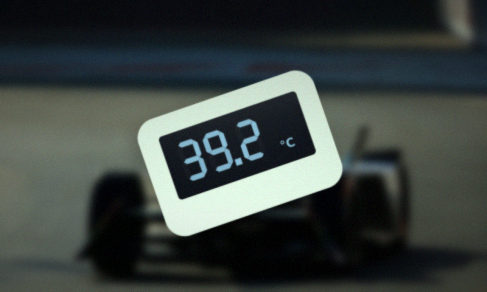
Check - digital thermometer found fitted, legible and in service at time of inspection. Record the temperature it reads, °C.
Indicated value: 39.2 °C
